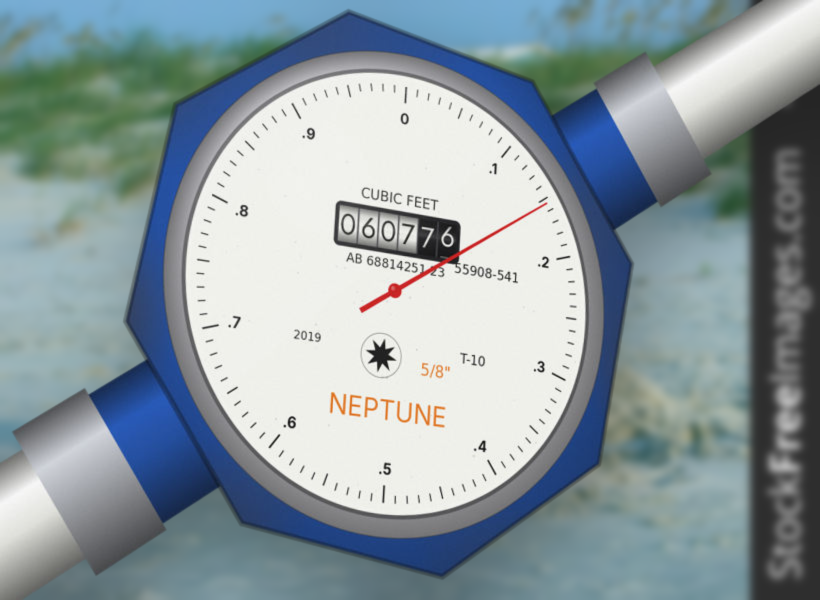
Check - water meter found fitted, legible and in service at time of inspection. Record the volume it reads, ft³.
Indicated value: 60776.15 ft³
